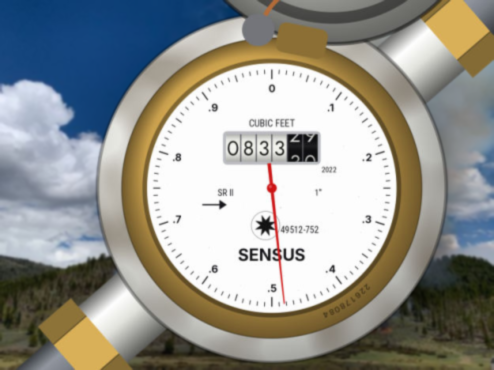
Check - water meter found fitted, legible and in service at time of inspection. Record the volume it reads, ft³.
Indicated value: 83329.48 ft³
